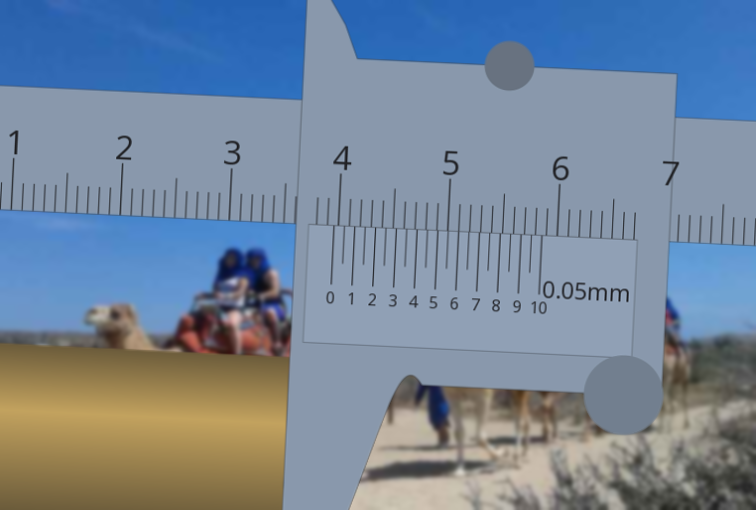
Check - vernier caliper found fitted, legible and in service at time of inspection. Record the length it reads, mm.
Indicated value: 39.6 mm
